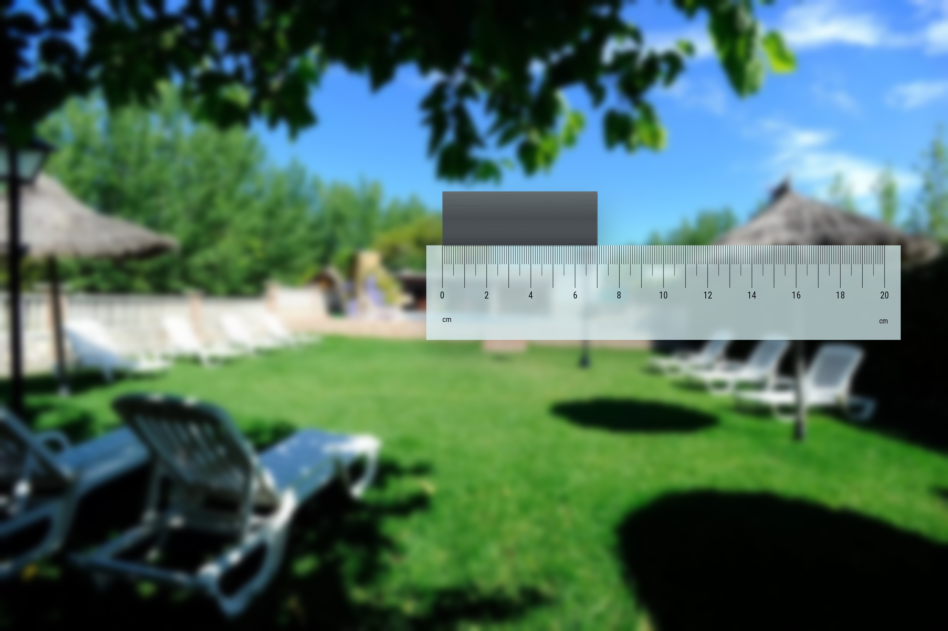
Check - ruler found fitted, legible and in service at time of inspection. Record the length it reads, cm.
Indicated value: 7 cm
